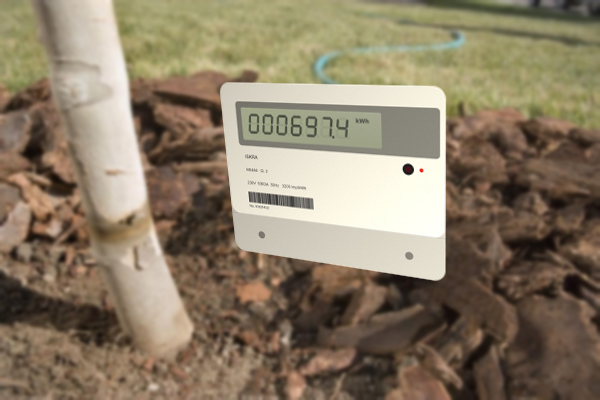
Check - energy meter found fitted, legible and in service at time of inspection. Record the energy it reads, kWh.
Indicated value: 697.4 kWh
